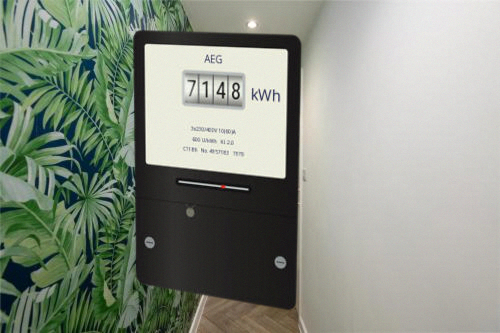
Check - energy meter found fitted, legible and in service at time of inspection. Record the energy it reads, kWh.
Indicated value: 7148 kWh
